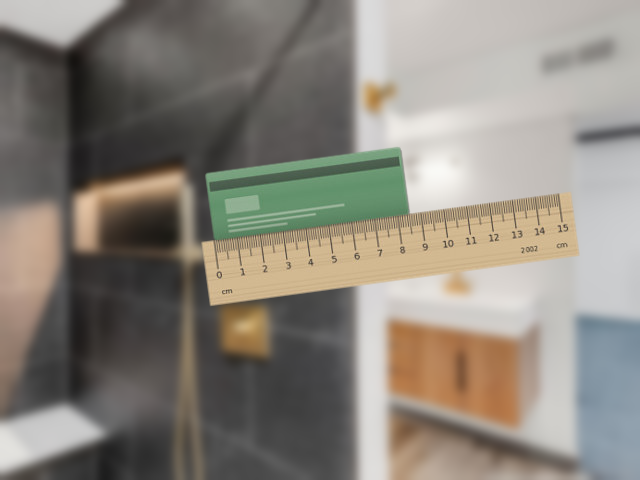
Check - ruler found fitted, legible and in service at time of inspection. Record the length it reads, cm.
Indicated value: 8.5 cm
